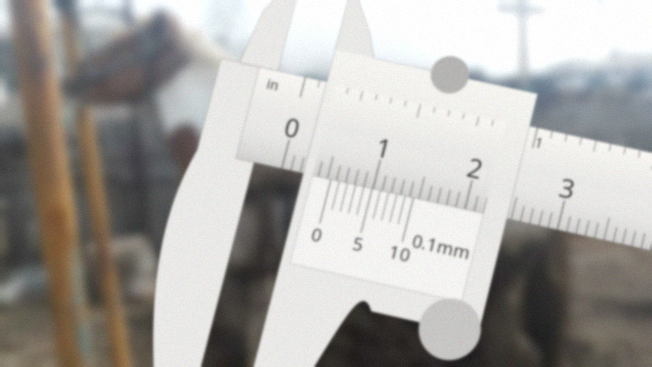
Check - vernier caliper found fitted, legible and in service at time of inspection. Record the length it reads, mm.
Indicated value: 5.4 mm
